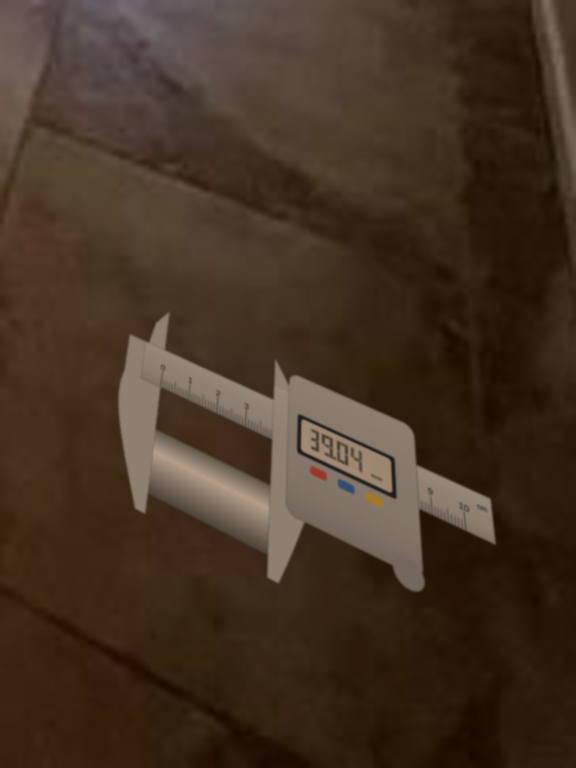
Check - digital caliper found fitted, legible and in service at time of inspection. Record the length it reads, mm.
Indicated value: 39.04 mm
